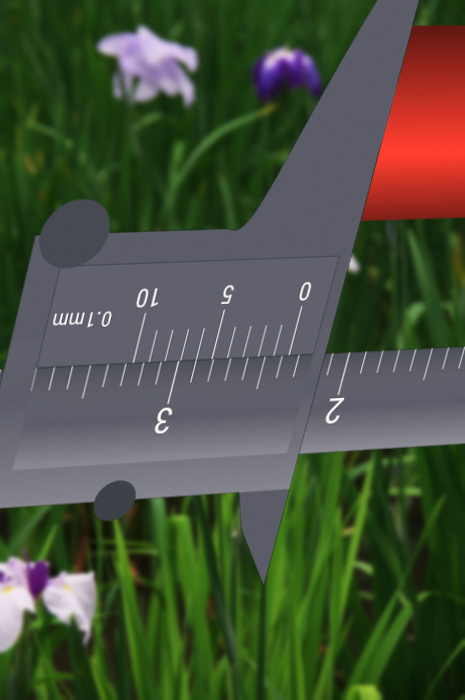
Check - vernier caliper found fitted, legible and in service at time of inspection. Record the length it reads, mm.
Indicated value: 23.6 mm
